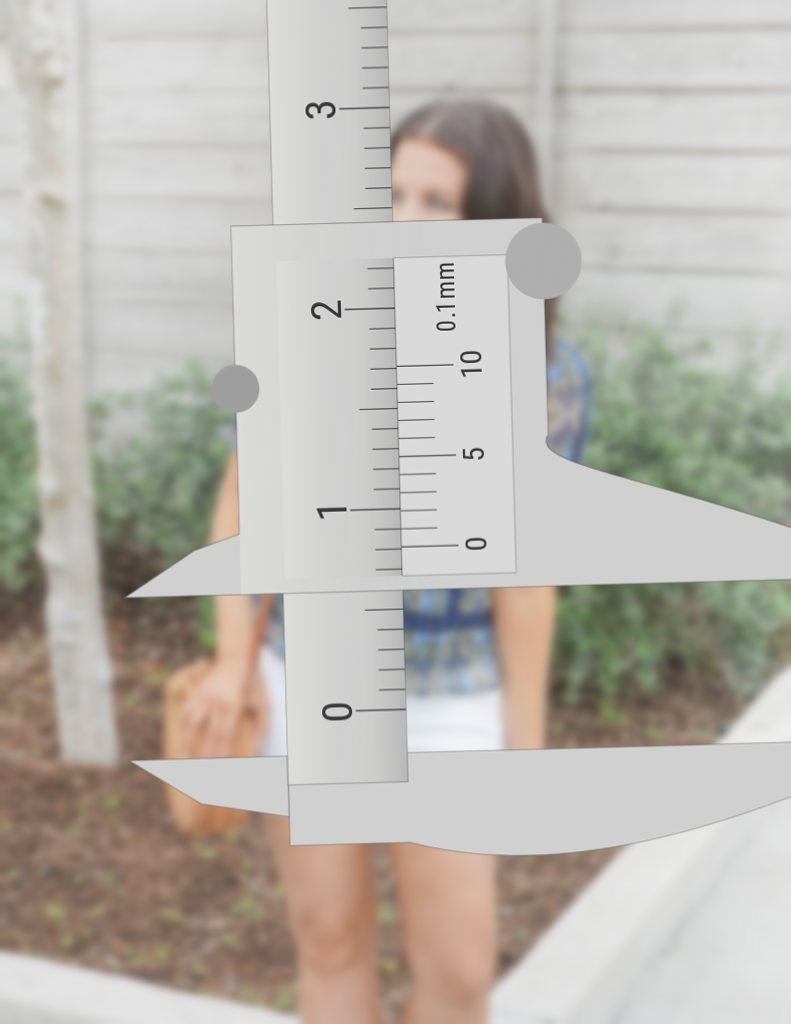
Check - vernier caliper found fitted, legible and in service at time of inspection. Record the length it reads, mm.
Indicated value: 8.1 mm
